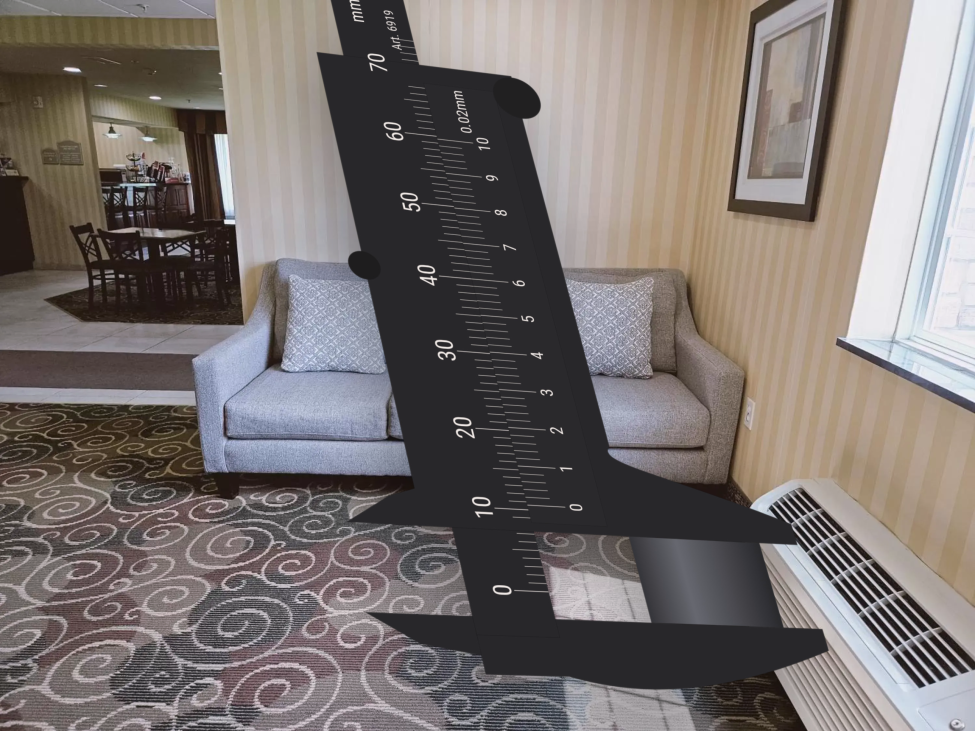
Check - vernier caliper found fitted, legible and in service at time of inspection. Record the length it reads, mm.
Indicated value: 10.6 mm
